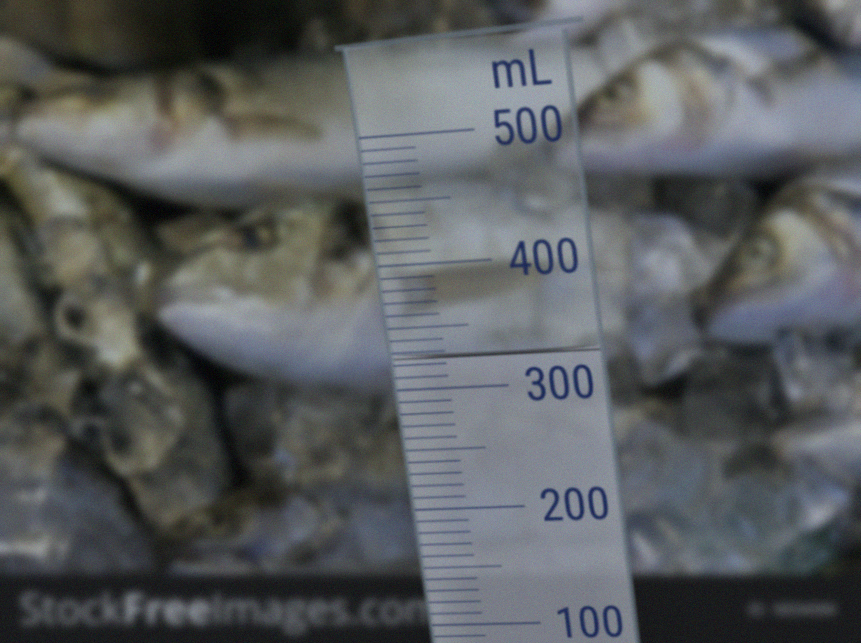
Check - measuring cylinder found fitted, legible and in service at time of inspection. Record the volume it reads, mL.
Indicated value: 325 mL
